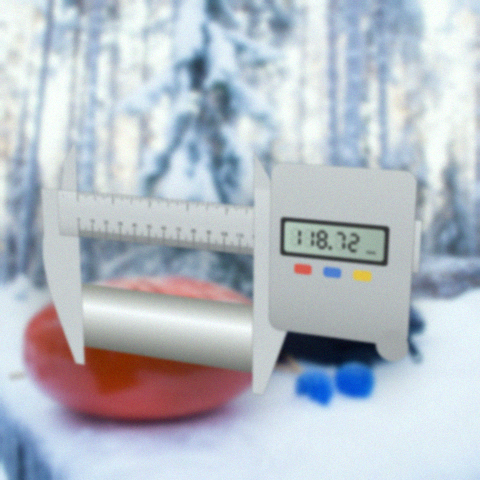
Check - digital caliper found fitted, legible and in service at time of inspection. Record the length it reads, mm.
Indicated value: 118.72 mm
